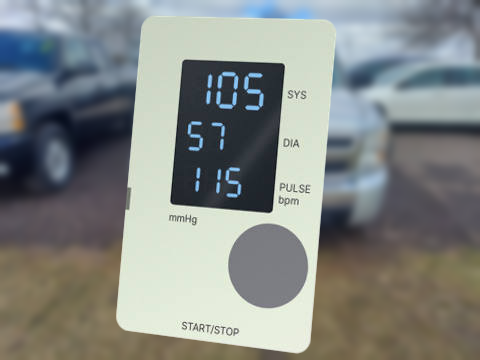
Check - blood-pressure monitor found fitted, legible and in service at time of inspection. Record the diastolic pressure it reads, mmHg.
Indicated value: 57 mmHg
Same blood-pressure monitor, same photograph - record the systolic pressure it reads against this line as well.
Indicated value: 105 mmHg
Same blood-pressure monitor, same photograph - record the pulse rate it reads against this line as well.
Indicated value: 115 bpm
